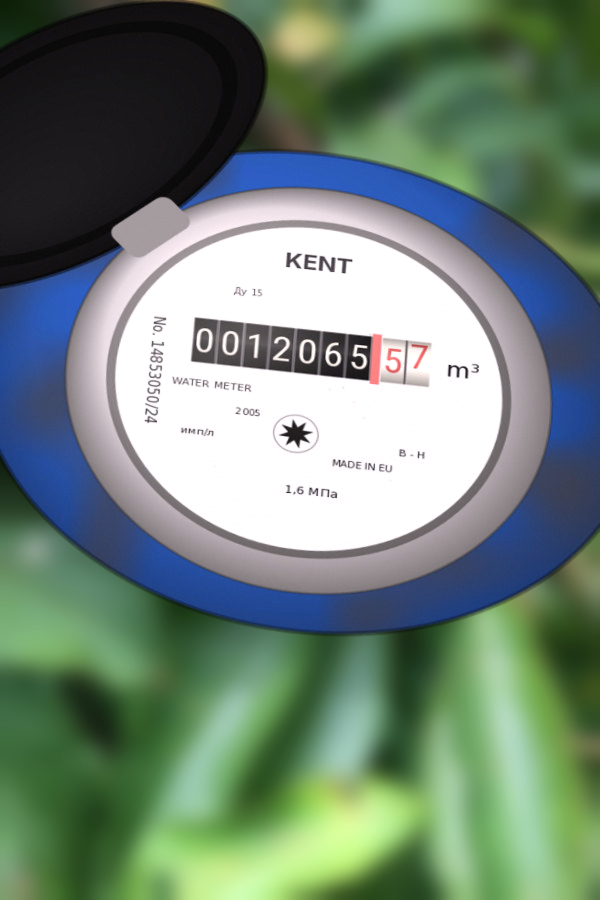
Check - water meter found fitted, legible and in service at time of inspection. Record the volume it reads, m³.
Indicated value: 12065.57 m³
